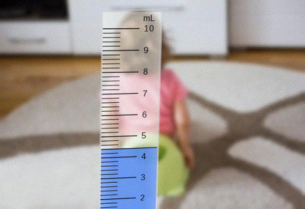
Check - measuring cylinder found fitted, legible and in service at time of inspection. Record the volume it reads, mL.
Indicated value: 4.4 mL
